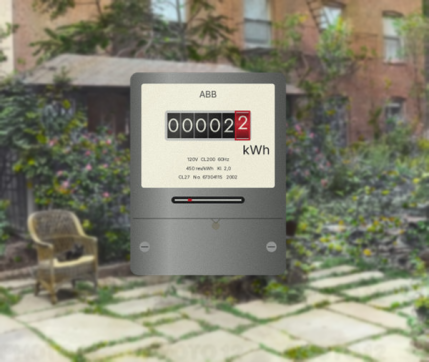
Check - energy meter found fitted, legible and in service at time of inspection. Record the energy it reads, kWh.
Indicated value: 2.2 kWh
